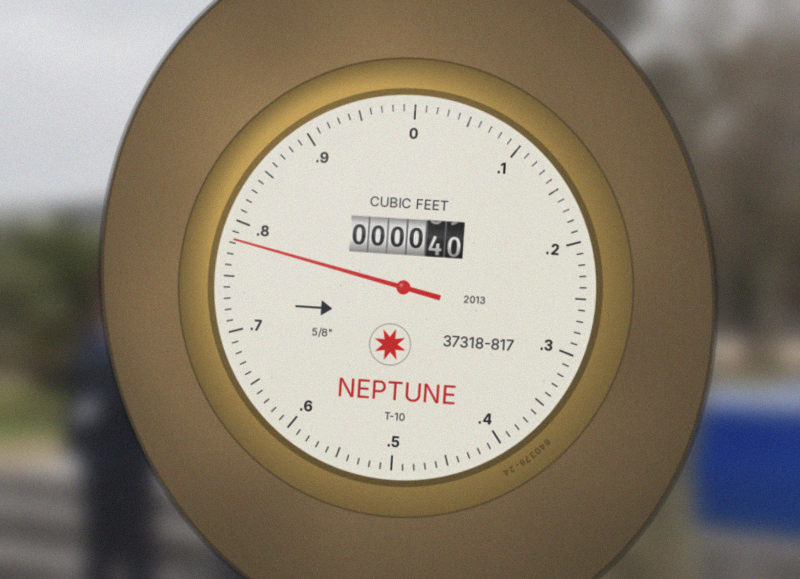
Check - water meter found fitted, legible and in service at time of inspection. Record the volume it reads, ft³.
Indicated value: 39.78 ft³
